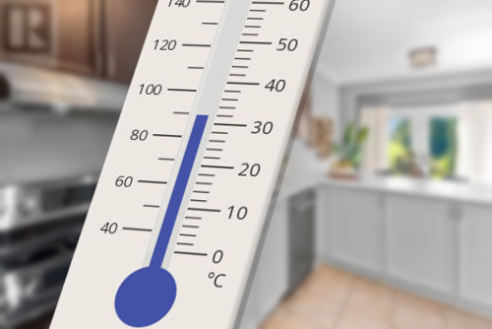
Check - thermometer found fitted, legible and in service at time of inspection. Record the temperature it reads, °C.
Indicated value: 32 °C
